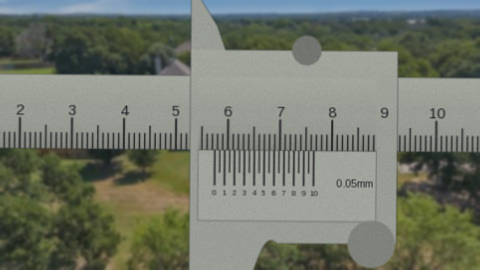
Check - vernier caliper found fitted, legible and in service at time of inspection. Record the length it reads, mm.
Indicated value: 57.5 mm
